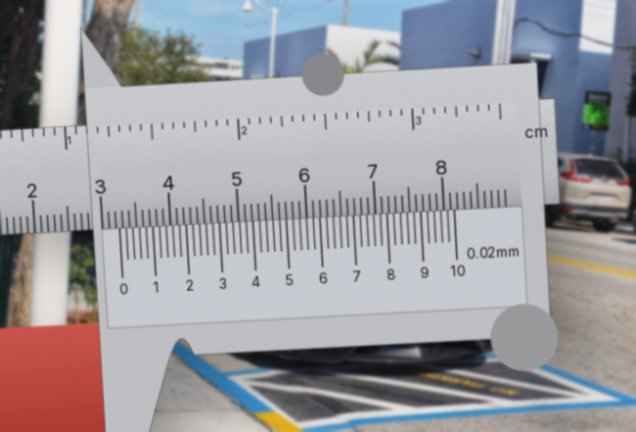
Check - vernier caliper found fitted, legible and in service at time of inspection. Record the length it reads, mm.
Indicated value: 32.5 mm
